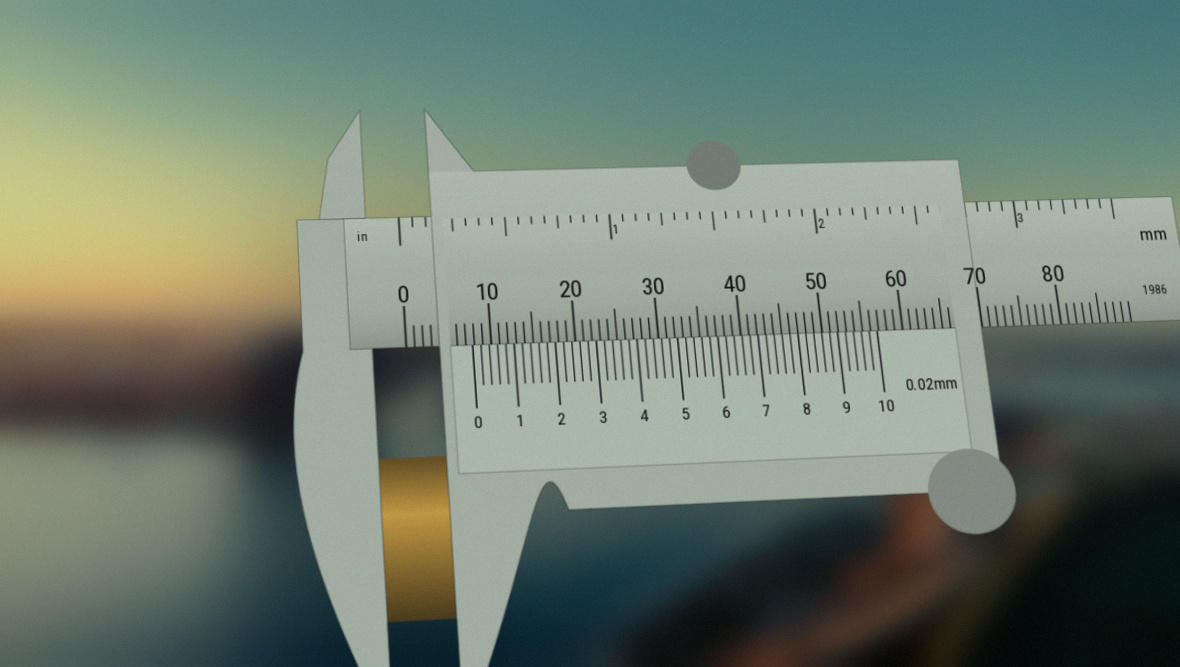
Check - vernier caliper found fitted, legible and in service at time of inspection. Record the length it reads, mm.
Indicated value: 7.8 mm
